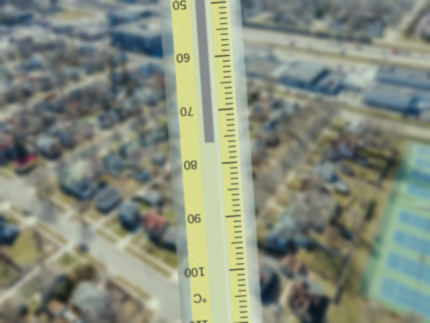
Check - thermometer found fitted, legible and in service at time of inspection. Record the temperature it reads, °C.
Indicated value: 76 °C
